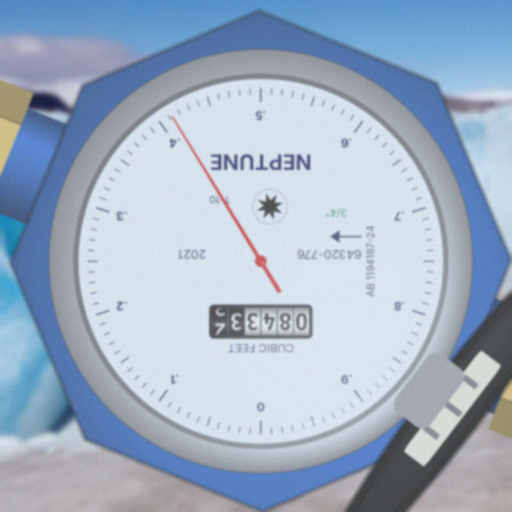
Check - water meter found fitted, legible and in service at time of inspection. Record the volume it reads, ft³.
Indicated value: 84332.41 ft³
